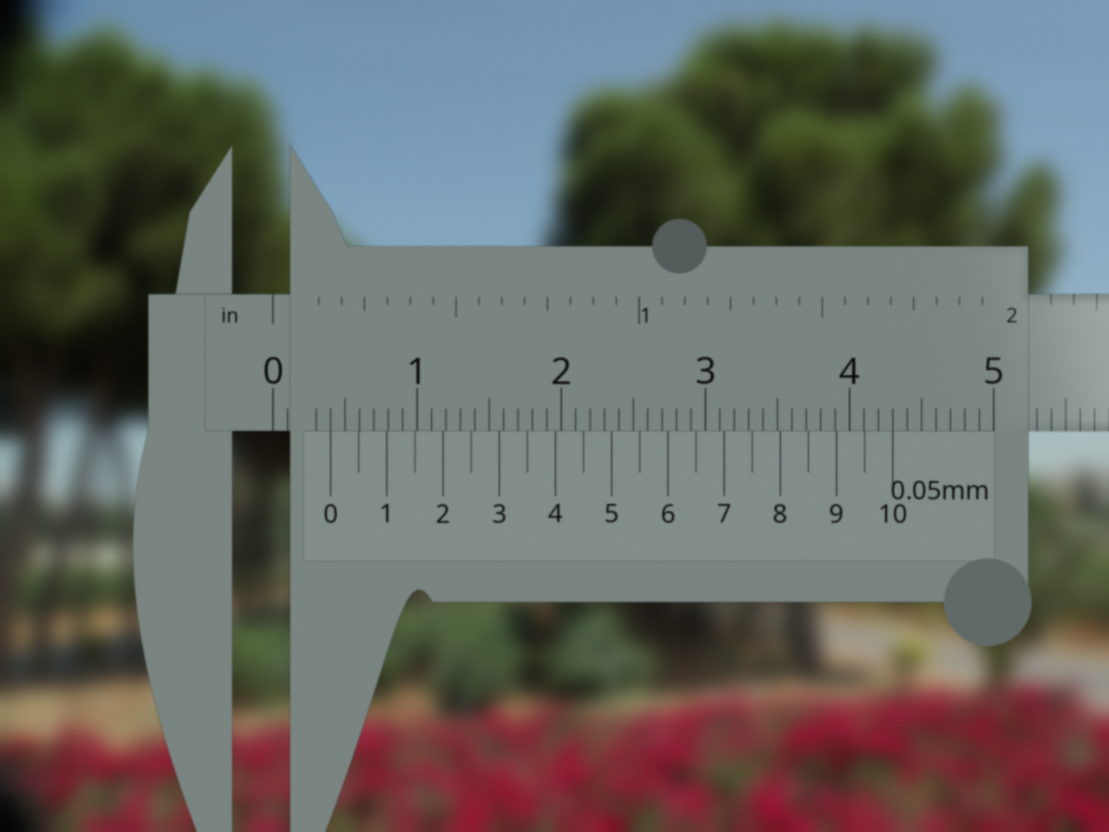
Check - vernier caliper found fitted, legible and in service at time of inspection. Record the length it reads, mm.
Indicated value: 4.0 mm
